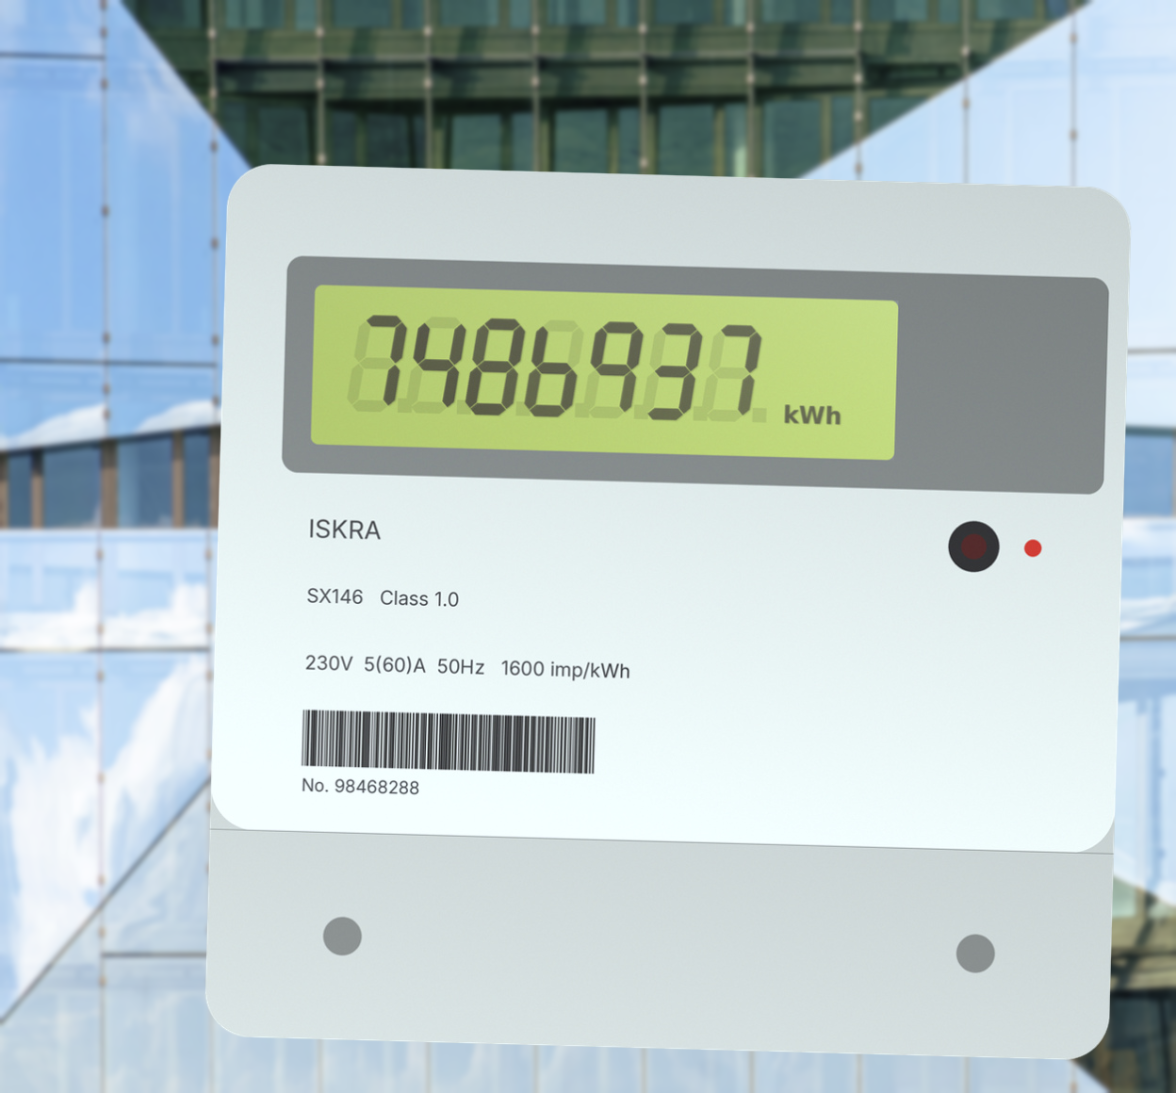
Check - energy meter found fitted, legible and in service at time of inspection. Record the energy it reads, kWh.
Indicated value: 7486937 kWh
